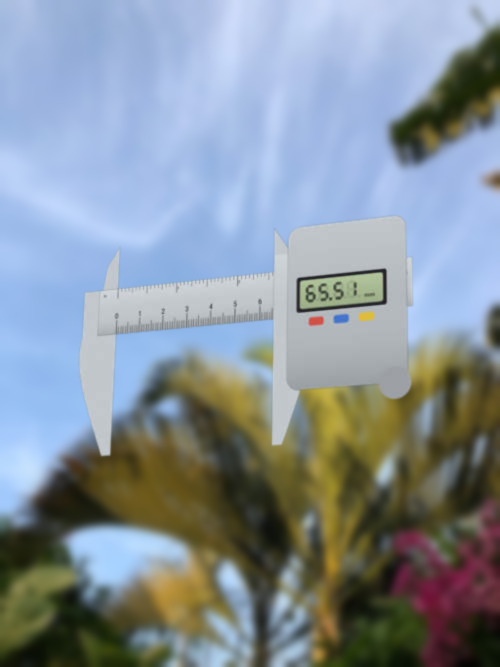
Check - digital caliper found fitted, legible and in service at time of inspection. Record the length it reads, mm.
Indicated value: 65.51 mm
